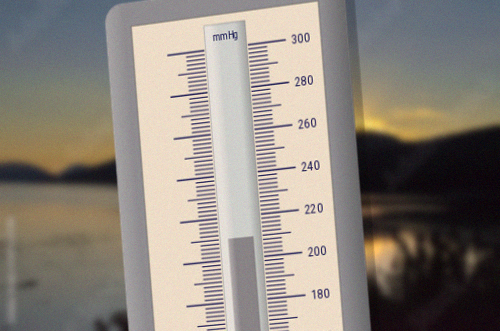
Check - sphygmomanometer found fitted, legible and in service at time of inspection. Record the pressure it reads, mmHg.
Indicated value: 210 mmHg
